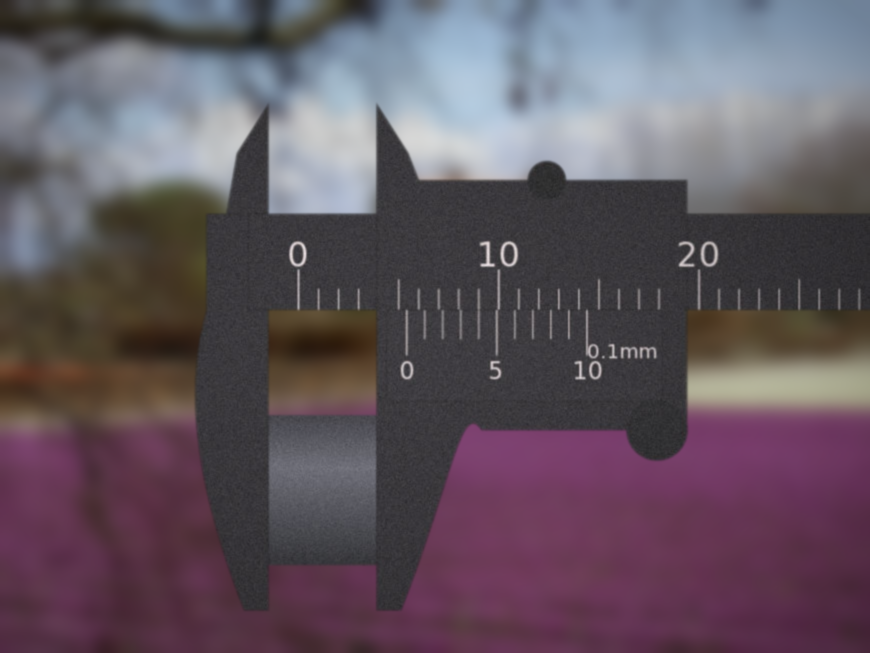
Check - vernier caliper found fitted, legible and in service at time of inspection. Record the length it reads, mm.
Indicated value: 5.4 mm
